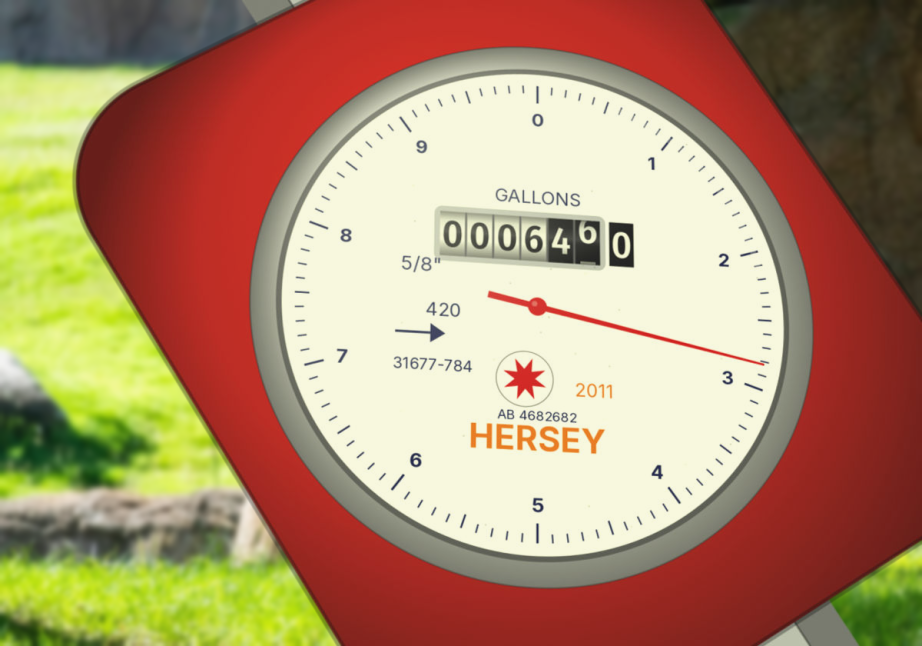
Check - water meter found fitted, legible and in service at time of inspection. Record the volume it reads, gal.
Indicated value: 6462.8 gal
